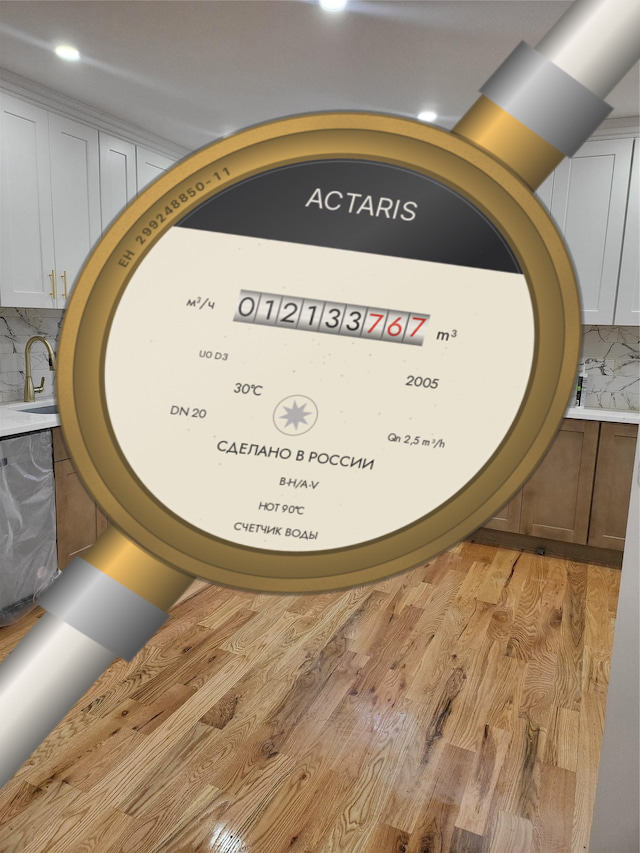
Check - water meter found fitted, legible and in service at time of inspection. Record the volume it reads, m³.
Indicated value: 12133.767 m³
